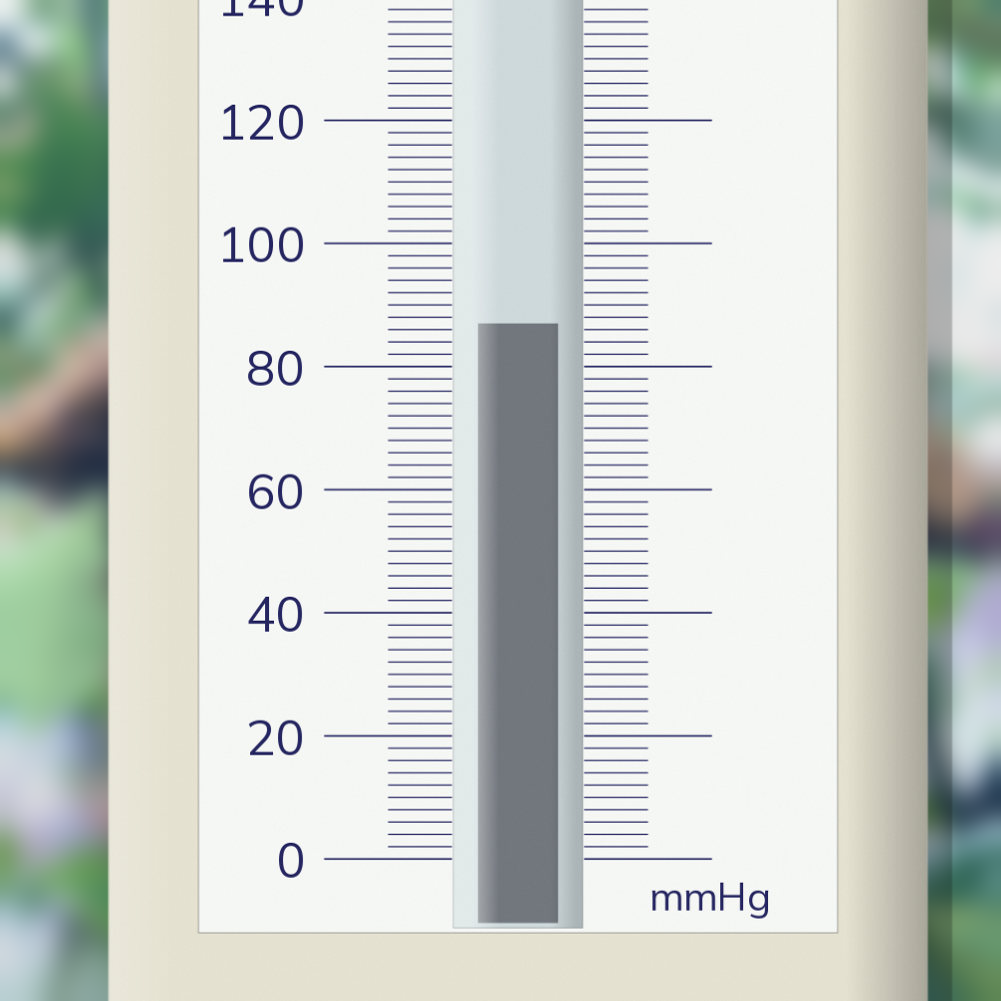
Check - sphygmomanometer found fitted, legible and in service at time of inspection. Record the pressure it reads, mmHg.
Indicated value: 87 mmHg
